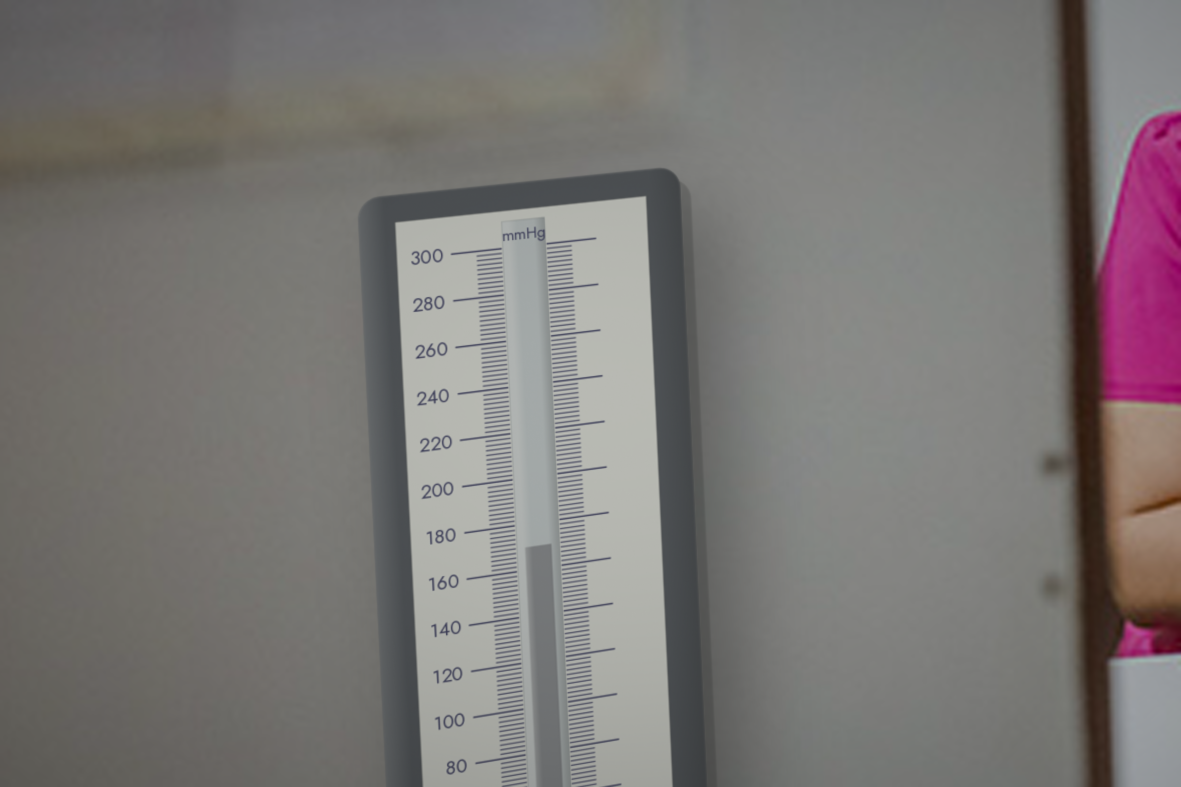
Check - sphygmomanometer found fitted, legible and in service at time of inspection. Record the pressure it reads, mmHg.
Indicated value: 170 mmHg
